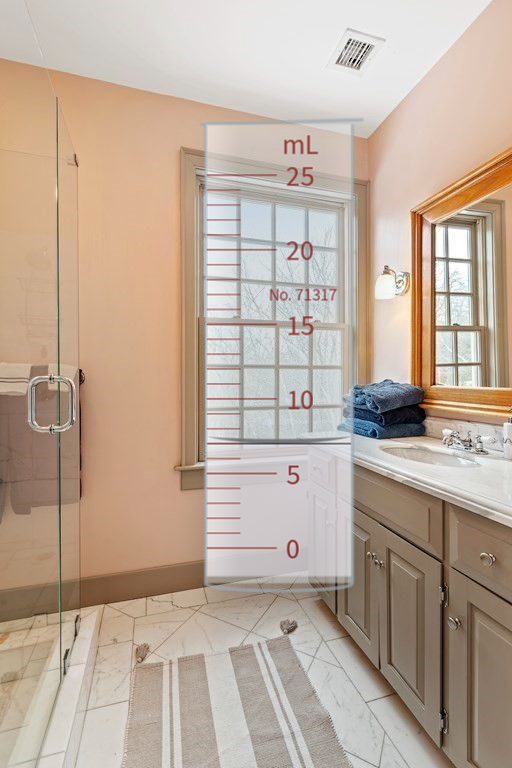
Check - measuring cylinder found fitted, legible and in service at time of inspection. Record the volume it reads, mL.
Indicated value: 7 mL
